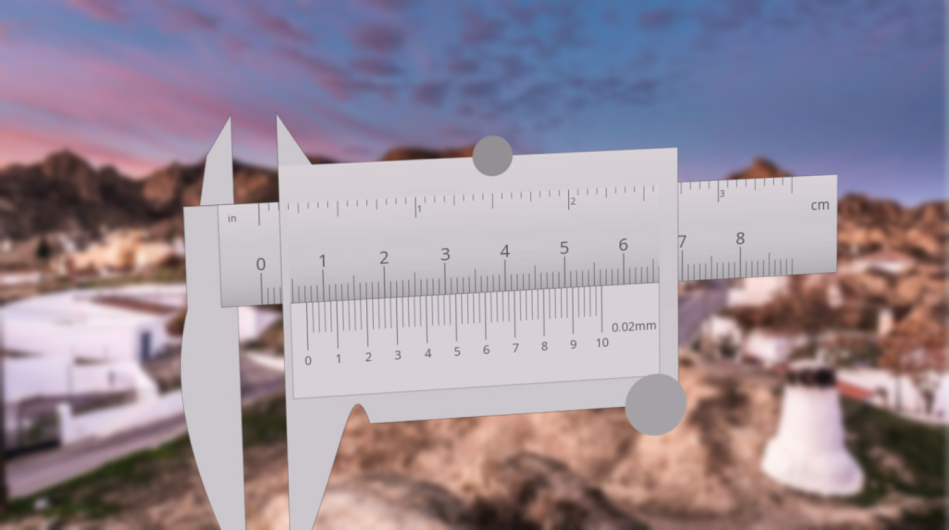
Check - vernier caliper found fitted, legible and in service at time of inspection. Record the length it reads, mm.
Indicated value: 7.2 mm
